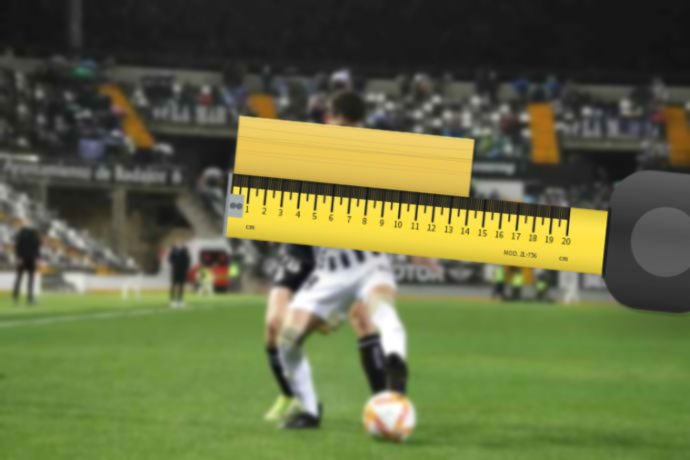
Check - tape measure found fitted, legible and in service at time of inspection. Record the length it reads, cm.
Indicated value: 14 cm
